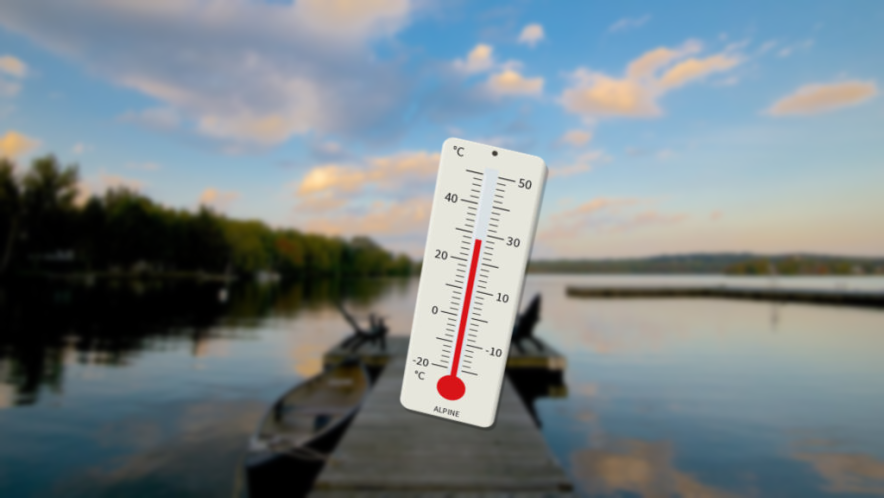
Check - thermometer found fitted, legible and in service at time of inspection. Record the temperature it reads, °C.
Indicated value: 28 °C
